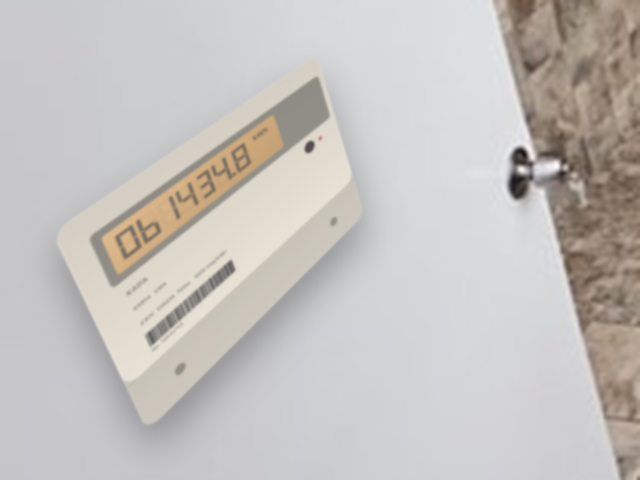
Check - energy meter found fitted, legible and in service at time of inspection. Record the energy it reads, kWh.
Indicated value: 61434.8 kWh
